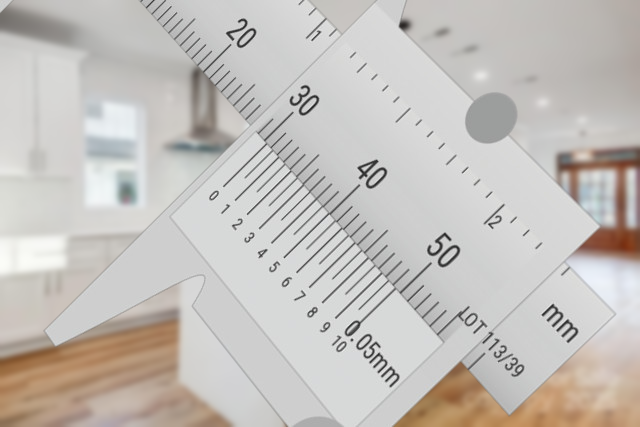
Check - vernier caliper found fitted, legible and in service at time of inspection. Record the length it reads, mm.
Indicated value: 30.4 mm
